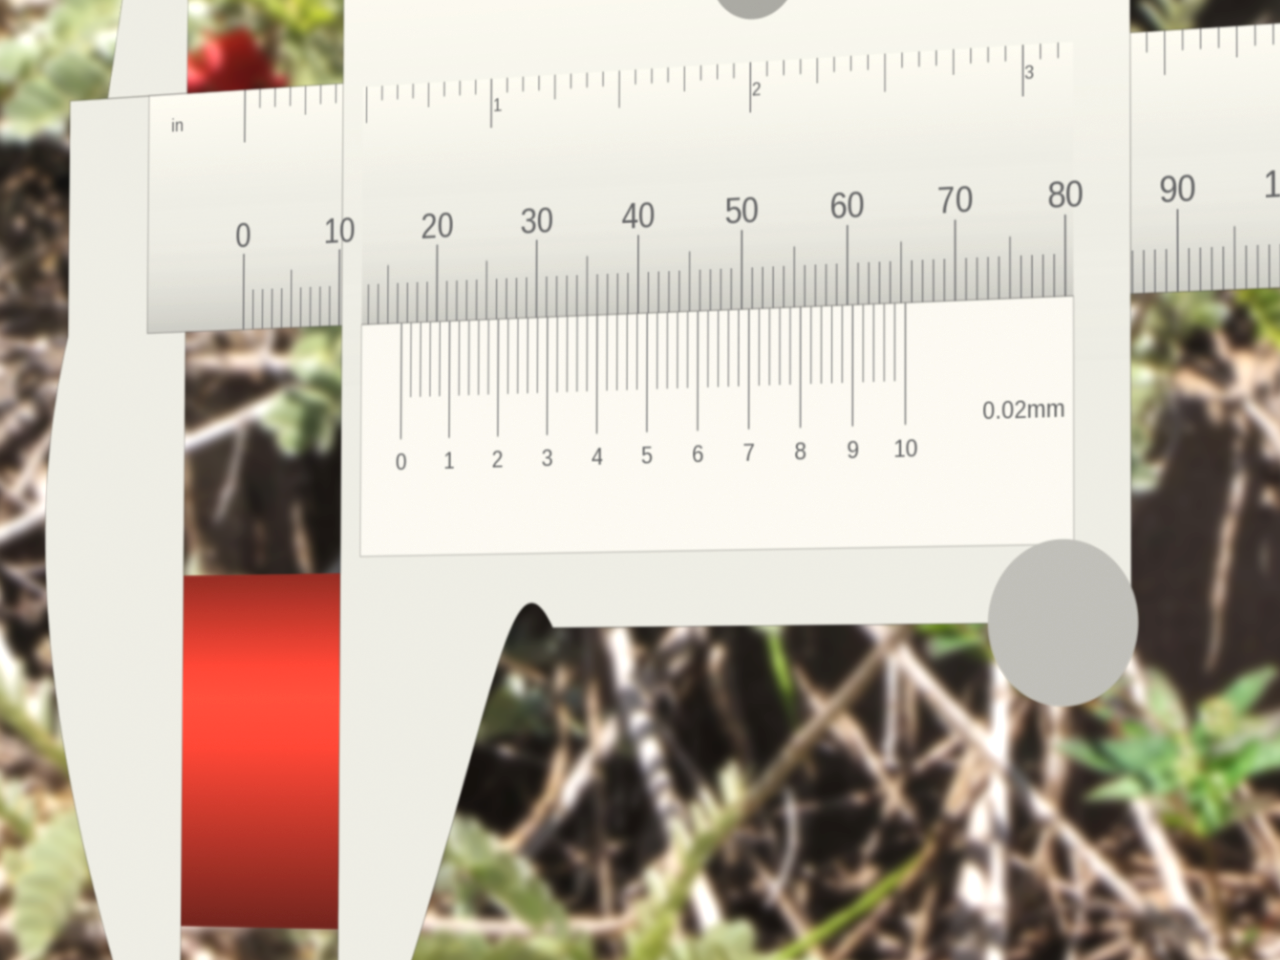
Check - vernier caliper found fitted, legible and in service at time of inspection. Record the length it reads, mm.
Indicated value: 16.4 mm
